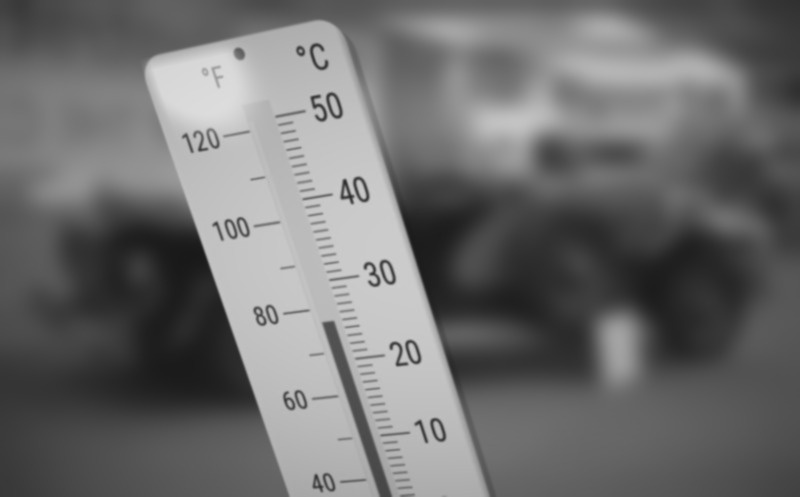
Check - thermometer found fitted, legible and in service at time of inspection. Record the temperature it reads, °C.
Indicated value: 25 °C
